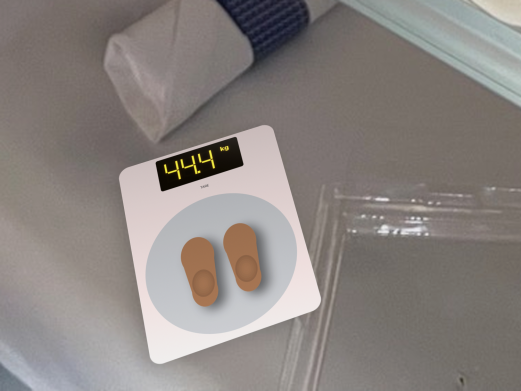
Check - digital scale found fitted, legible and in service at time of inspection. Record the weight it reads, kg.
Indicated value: 44.4 kg
